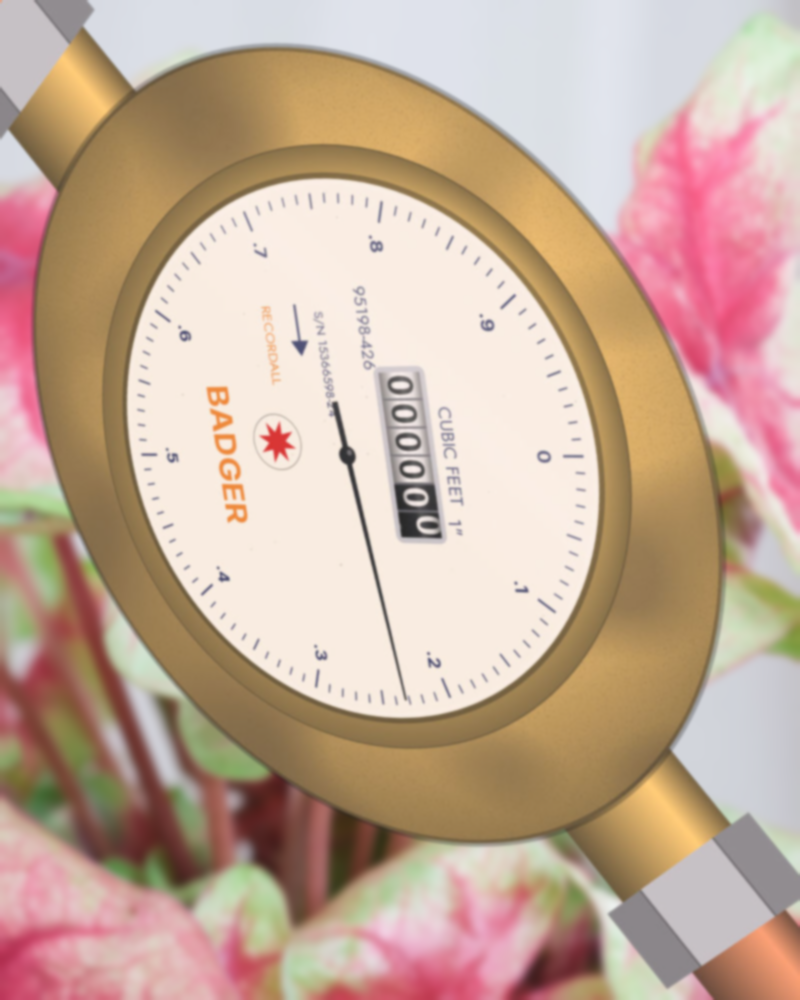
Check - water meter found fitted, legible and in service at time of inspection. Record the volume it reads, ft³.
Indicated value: 0.23 ft³
